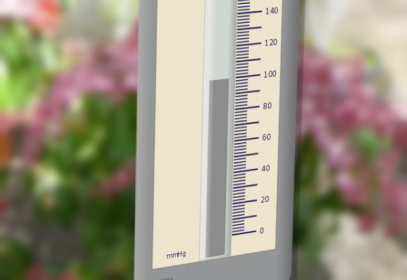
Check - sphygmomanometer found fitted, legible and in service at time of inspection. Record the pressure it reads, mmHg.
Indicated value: 100 mmHg
